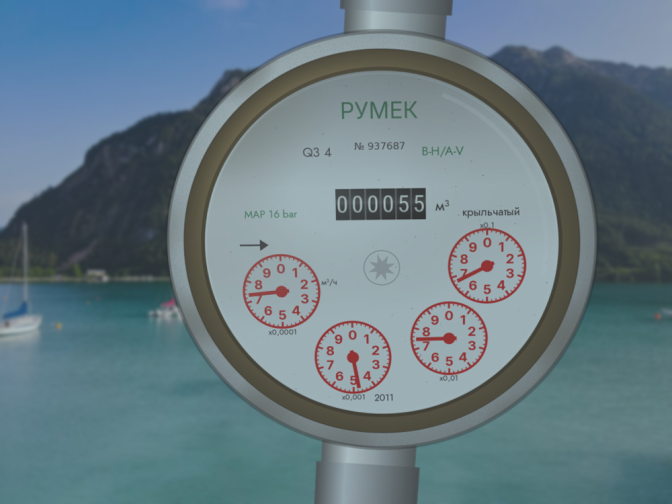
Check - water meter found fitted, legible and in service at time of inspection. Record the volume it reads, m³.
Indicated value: 55.6747 m³
